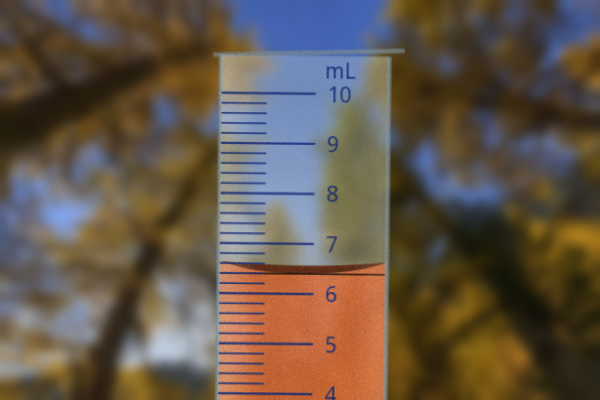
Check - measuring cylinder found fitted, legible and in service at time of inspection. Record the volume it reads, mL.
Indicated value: 6.4 mL
